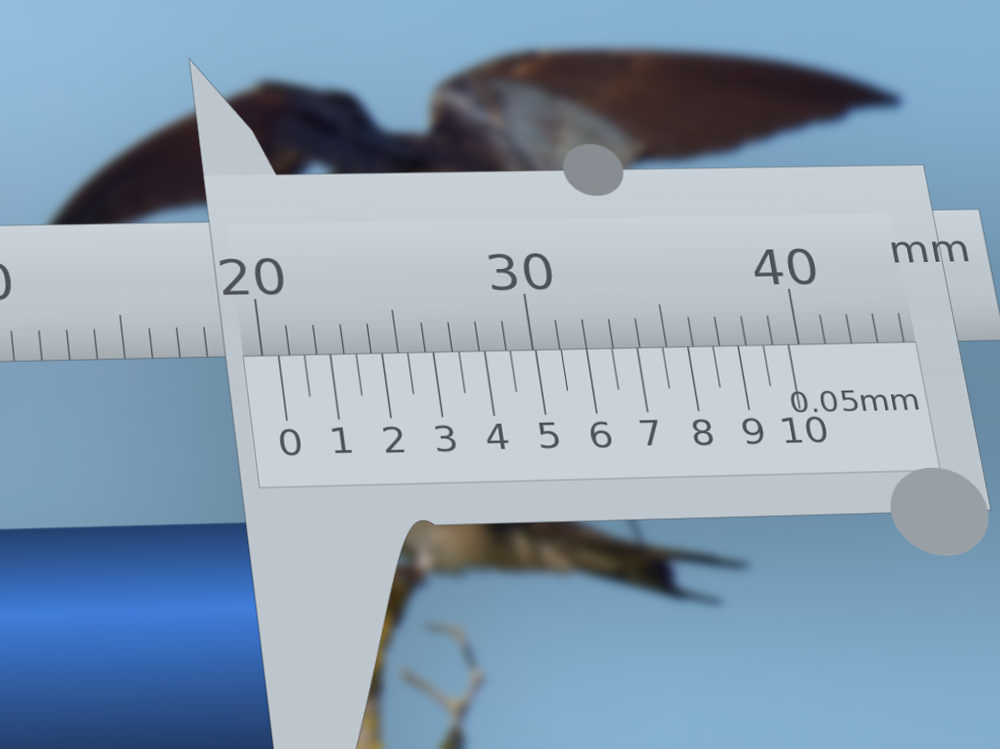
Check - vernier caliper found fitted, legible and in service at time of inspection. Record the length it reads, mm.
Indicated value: 20.60 mm
